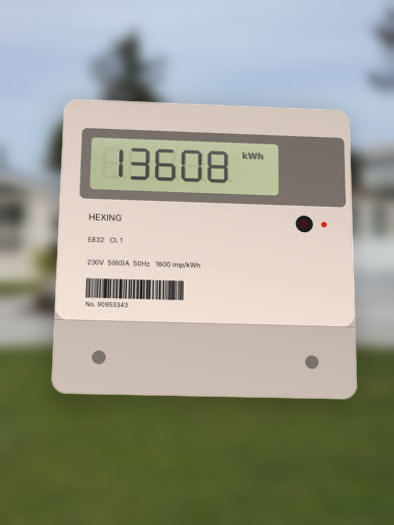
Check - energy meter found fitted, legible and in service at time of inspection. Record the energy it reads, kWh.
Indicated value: 13608 kWh
